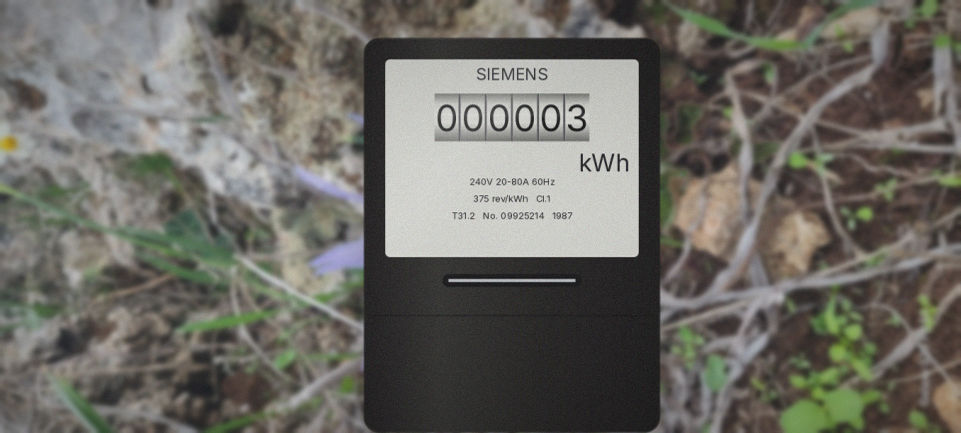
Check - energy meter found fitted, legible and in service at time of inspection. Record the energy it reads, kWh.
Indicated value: 3 kWh
